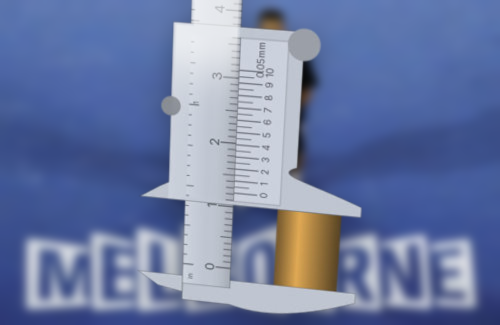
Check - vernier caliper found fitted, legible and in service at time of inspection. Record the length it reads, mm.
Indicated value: 12.2 mm
